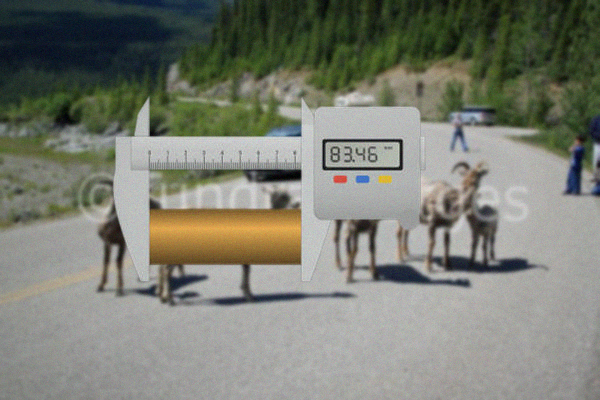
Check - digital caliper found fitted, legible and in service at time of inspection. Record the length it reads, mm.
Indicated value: 83.46 mm
